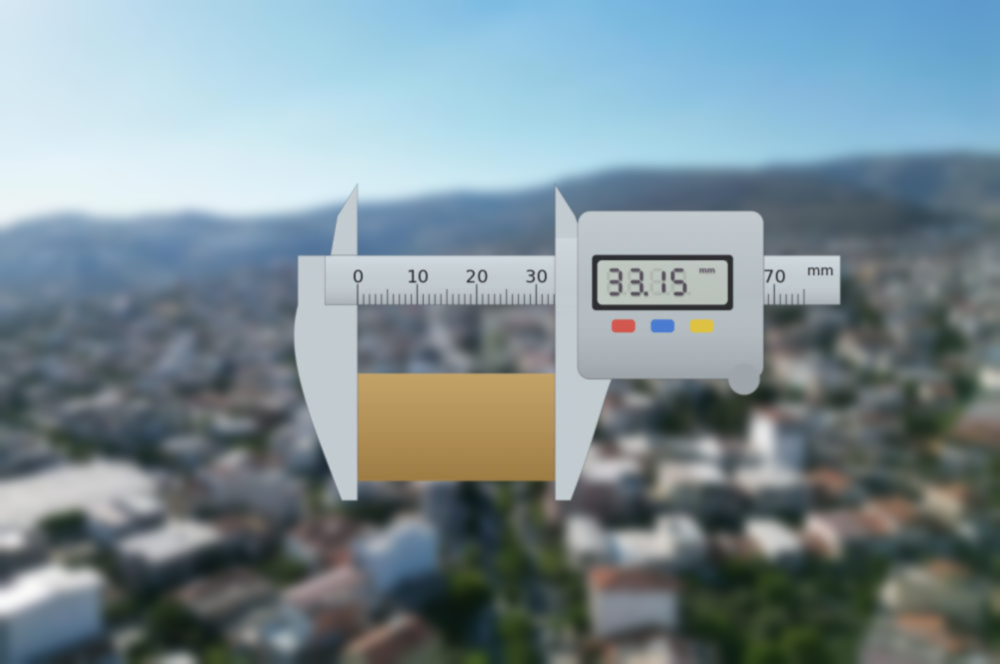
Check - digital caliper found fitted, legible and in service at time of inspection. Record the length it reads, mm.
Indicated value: 33.15 mm
